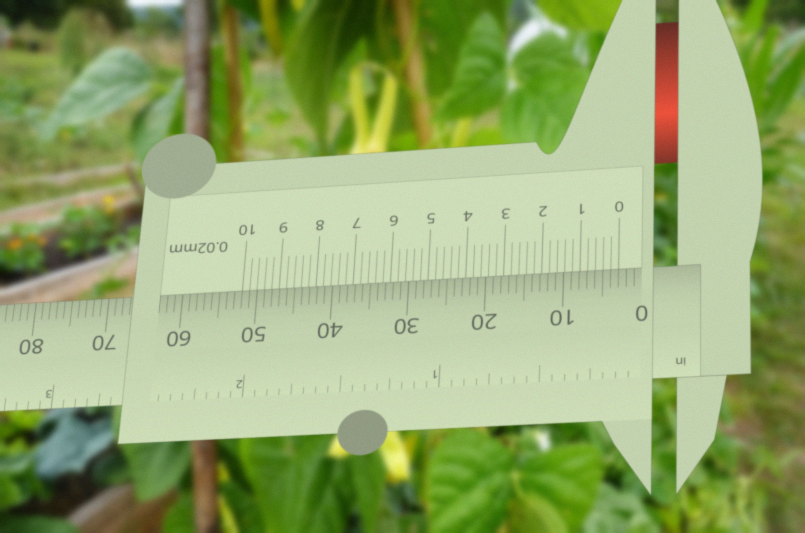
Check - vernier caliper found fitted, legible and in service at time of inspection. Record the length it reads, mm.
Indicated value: 3.0 mm
